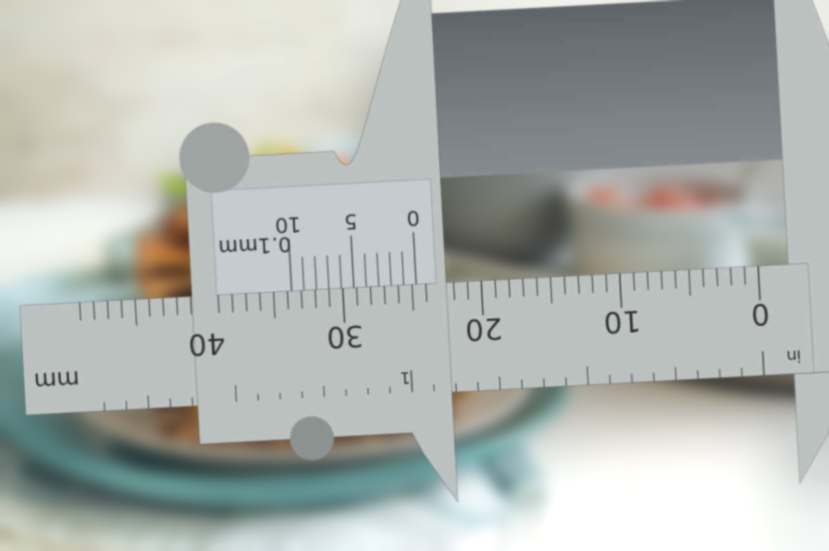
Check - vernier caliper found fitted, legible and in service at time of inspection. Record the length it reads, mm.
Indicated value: 24.7 mm
